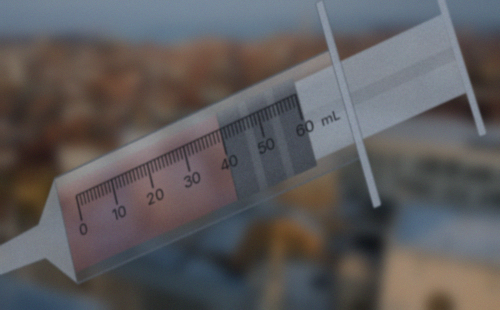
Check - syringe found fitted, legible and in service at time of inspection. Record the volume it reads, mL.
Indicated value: 40 mL
